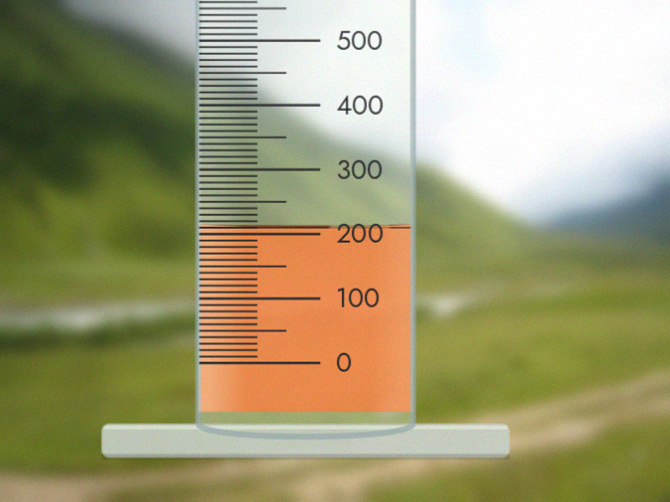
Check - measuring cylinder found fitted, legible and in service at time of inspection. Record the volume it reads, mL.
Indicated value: 210 mL
